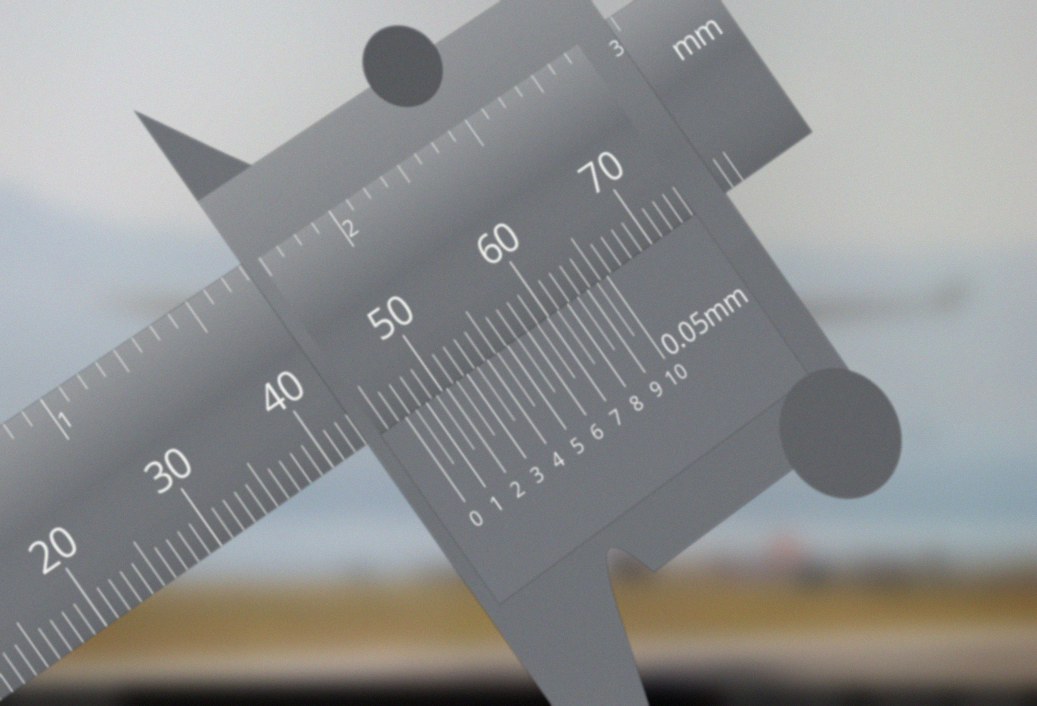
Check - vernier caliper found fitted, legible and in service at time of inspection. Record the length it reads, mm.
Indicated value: 46.6 mm
